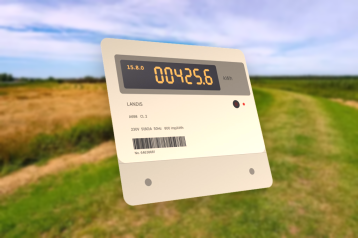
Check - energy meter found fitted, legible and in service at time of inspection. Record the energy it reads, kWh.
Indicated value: 425.6 kWh
